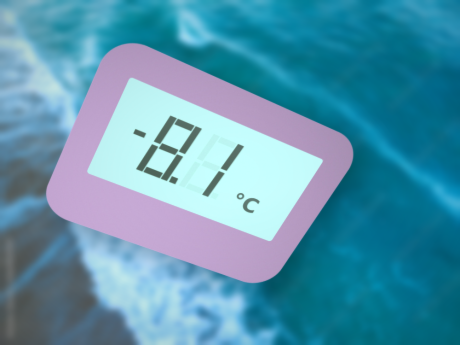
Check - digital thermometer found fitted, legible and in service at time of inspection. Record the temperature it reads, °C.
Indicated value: -8.1 °C
